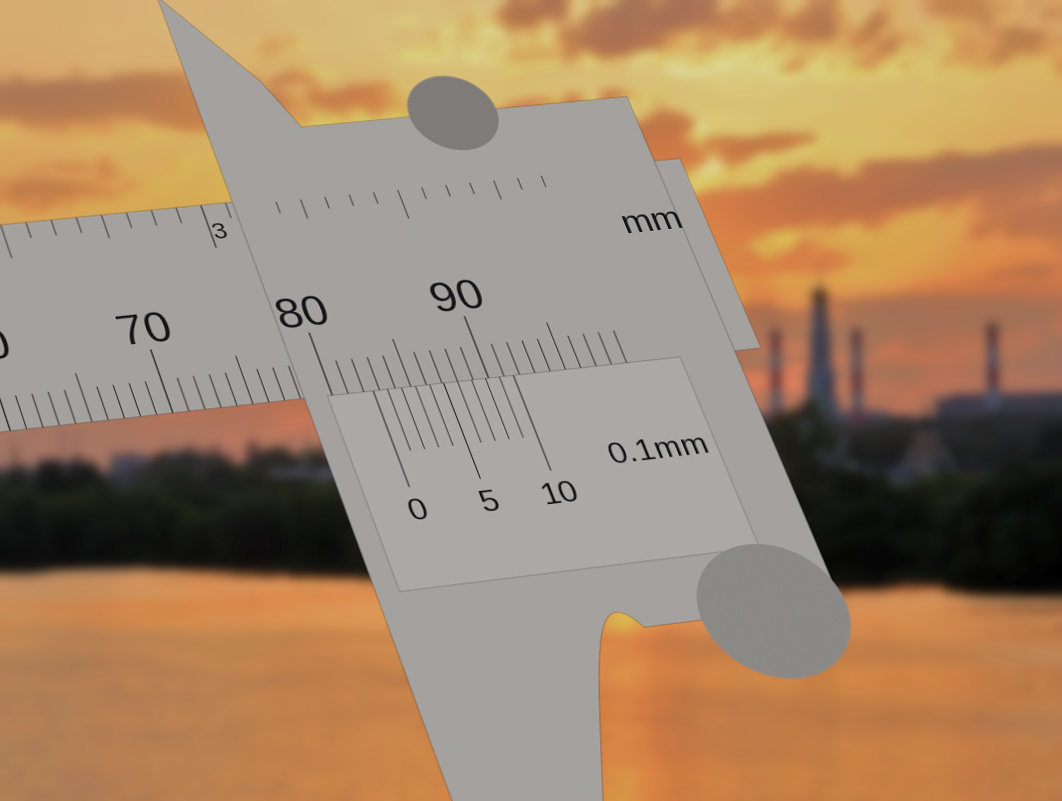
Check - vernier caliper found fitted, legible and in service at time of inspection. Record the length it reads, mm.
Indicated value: 82.6 mm
